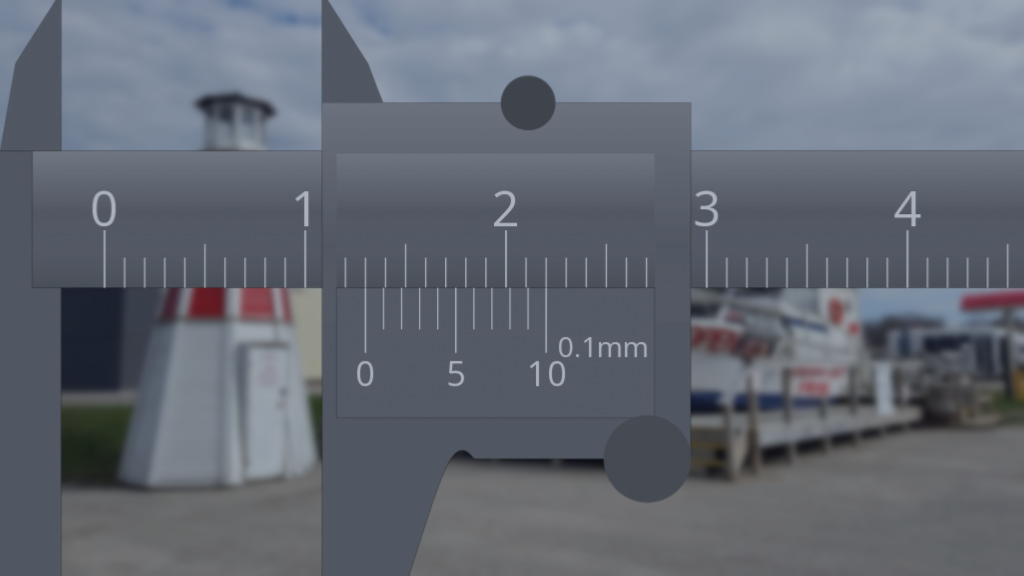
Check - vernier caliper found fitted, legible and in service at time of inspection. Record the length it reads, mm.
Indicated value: 13.0 mm
